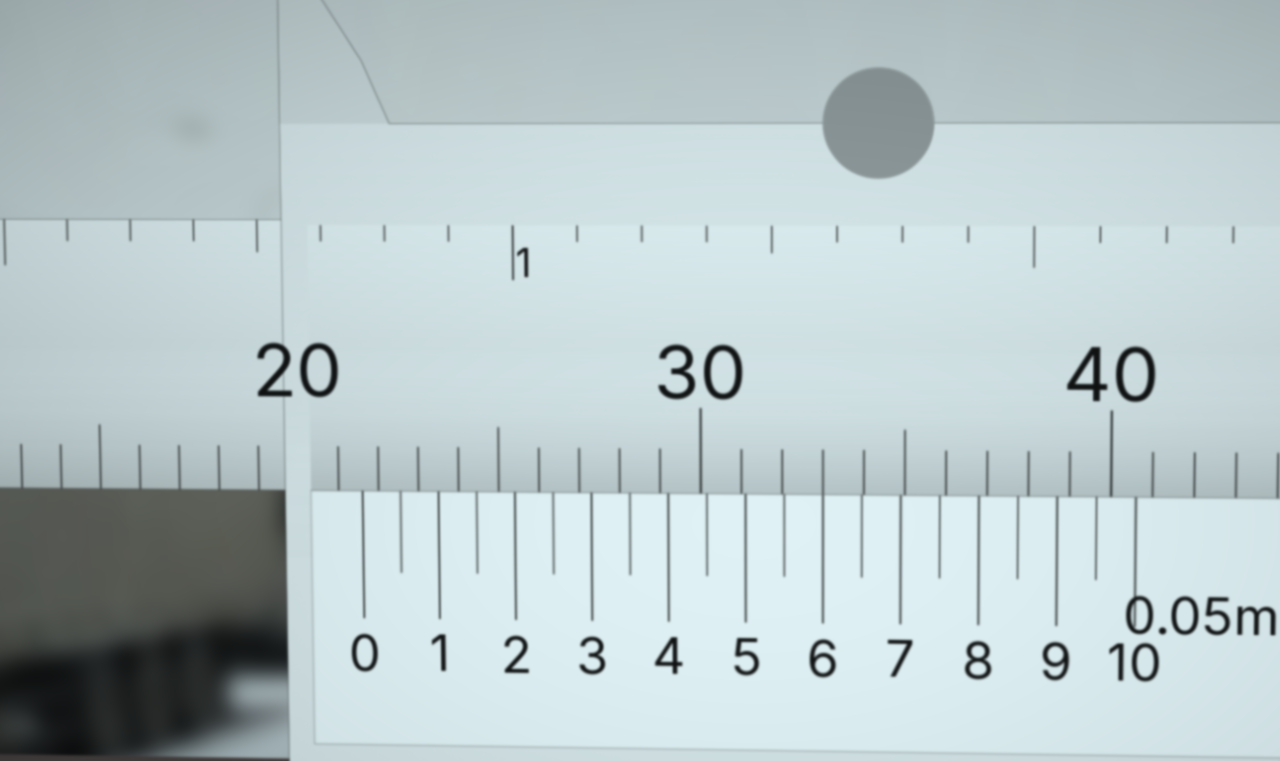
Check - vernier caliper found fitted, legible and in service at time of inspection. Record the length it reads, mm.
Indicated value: 21.60 mm
